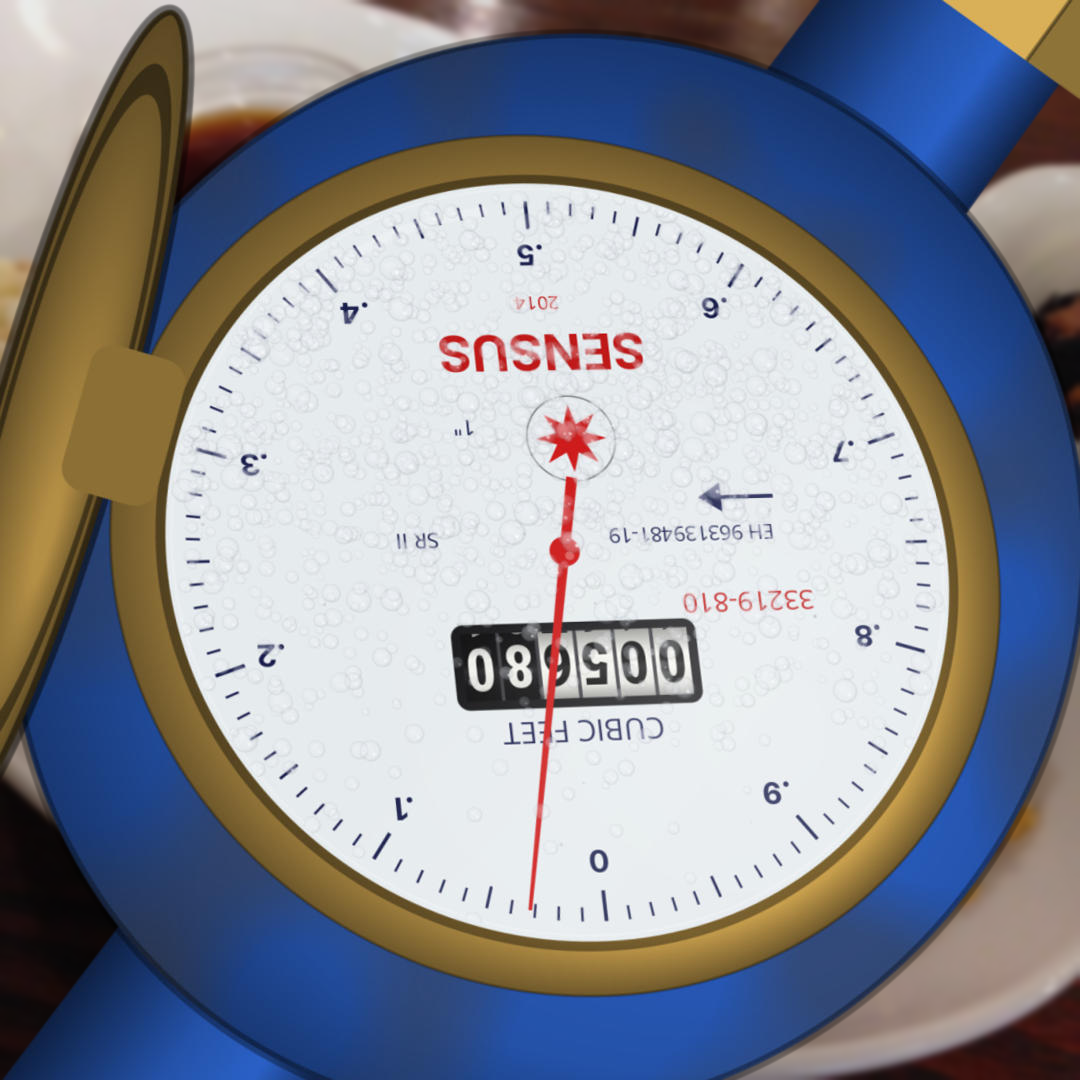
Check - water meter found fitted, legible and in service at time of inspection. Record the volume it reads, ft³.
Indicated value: 5680.03 ft³
